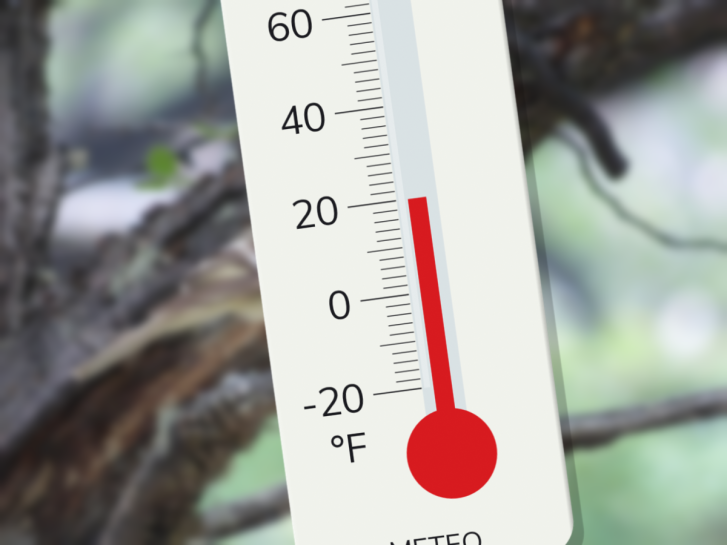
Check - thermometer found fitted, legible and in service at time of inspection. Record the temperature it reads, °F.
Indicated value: 20 °F
